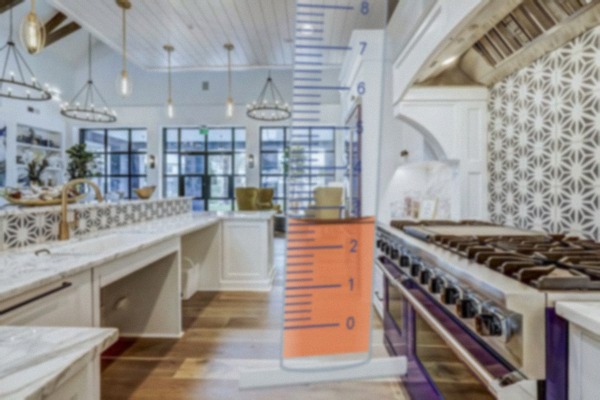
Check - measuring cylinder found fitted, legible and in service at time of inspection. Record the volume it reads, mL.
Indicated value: 2.6 mL
